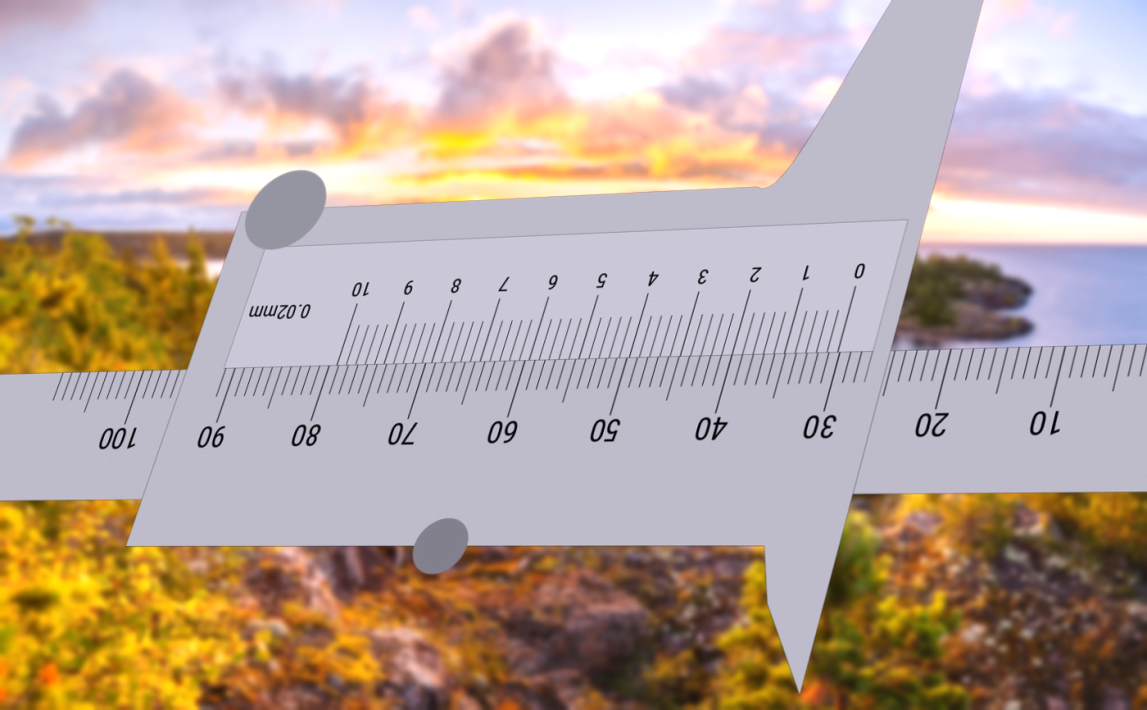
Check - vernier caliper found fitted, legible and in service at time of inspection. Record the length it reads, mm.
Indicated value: 30.2 mm
